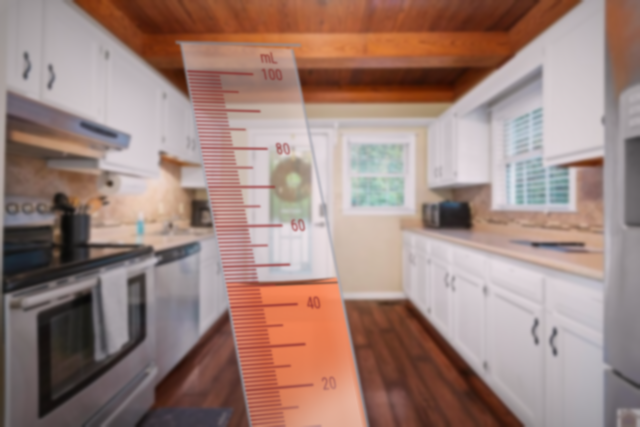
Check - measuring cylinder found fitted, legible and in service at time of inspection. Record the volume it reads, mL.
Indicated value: 45 mL
